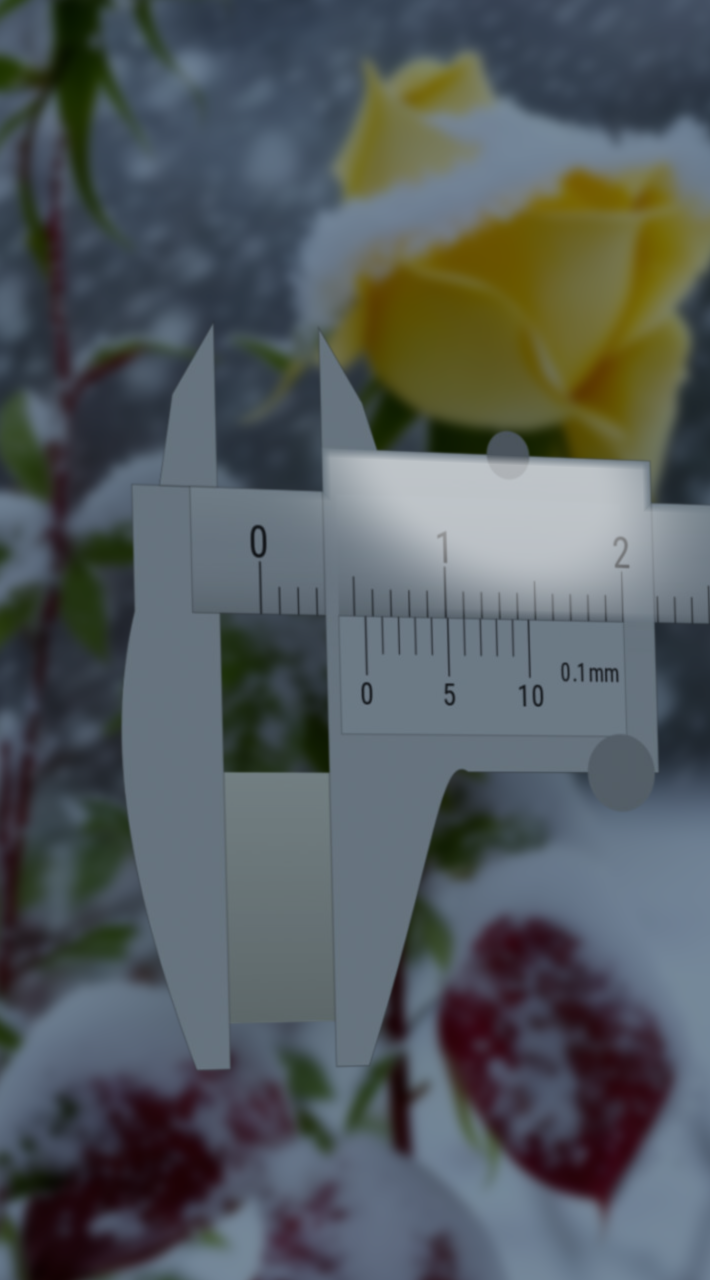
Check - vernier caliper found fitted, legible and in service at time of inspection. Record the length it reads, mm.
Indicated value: 5.6 mm
